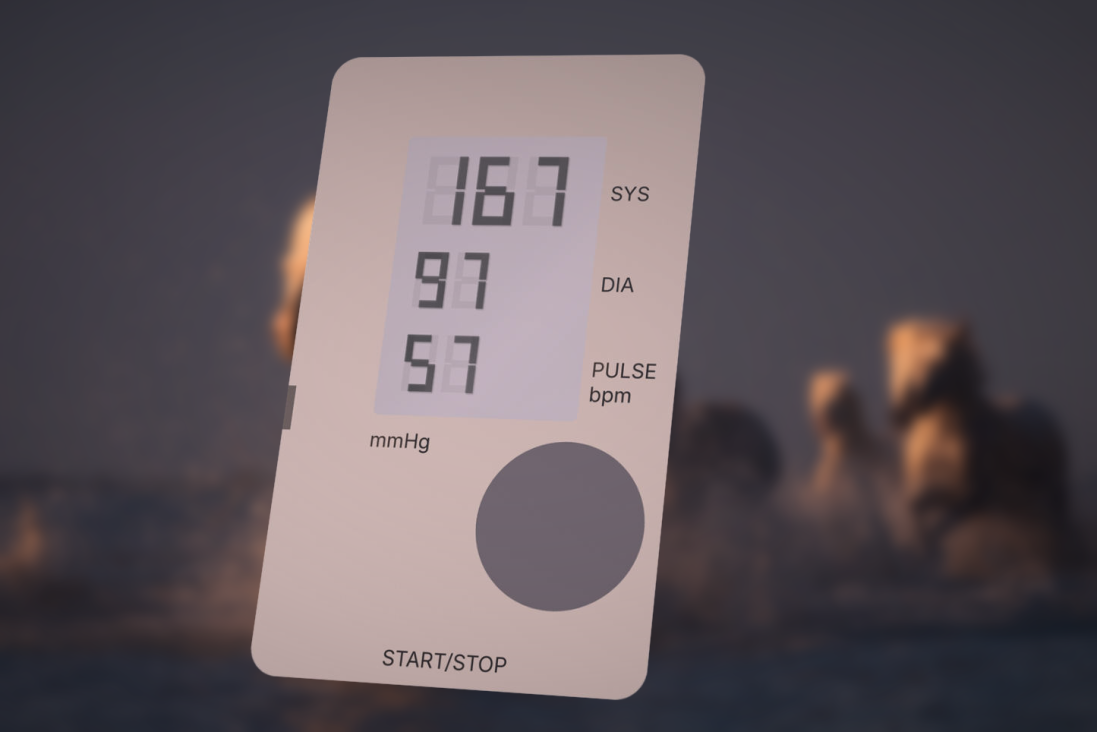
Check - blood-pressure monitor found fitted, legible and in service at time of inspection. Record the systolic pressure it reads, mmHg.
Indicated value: 167 mmHg
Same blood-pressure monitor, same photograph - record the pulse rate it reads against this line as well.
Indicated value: 57 bpm
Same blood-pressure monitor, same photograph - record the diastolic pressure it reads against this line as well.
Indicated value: 97 mmHg
